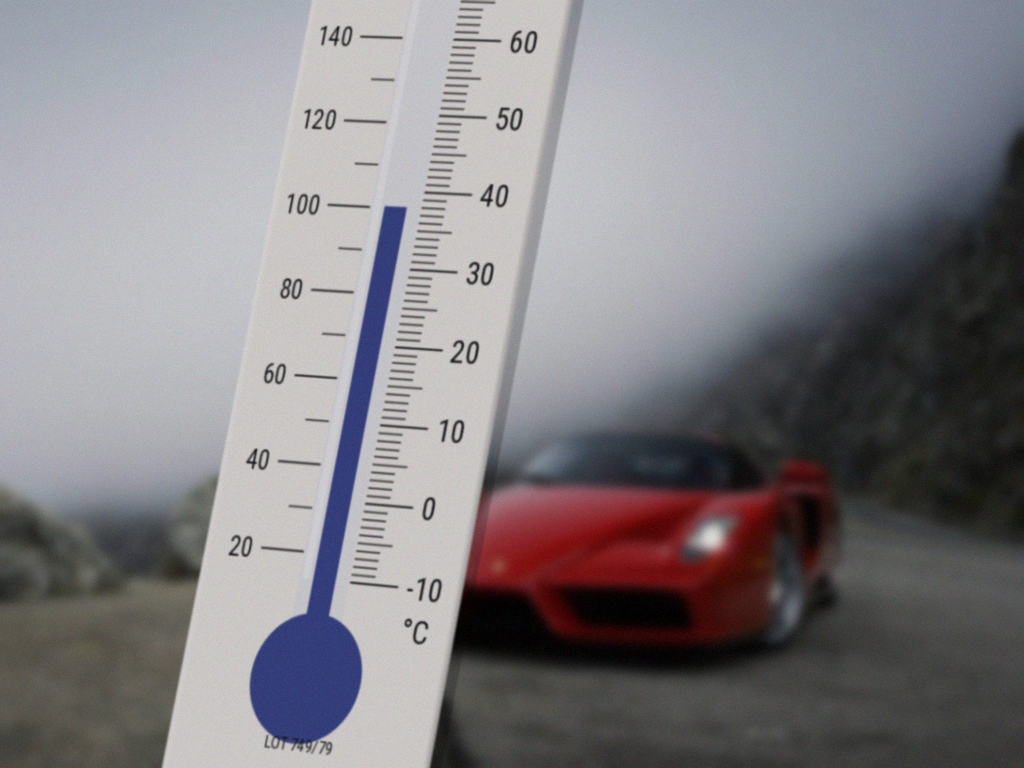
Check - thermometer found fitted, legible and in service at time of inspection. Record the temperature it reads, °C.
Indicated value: 38 °C
